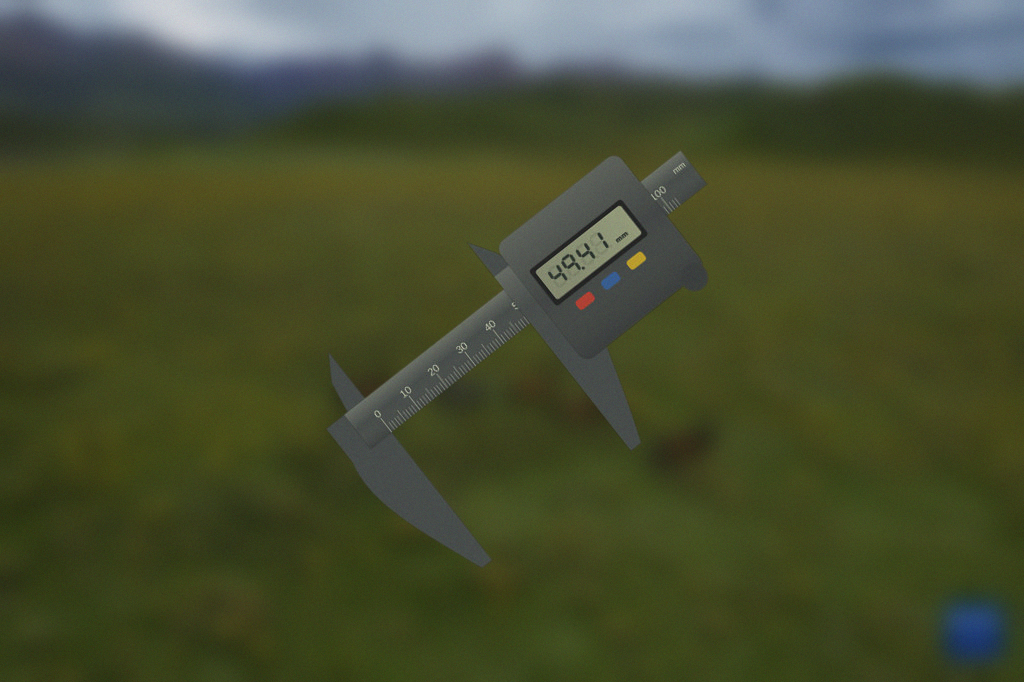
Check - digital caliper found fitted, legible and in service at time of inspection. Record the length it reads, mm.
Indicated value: 49.41 mm
